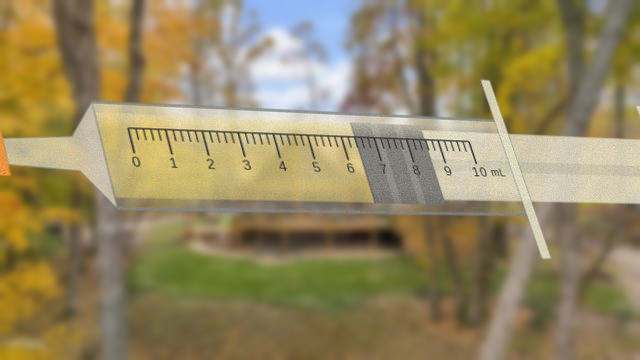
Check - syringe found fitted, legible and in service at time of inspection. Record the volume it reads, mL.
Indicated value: 6.4 mL
